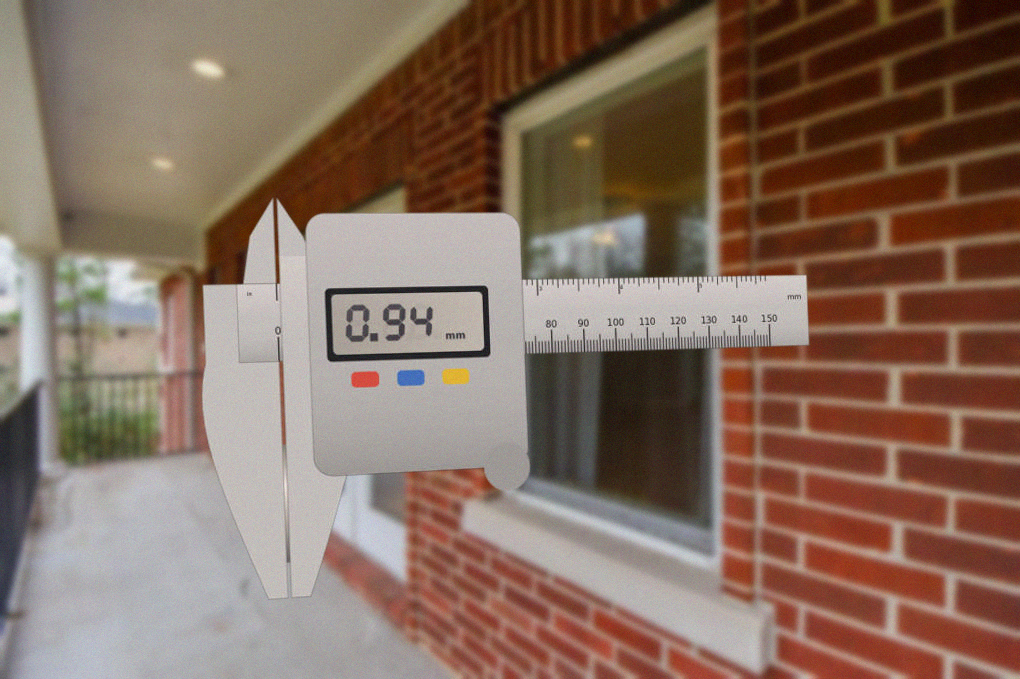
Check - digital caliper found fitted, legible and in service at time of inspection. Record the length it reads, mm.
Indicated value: 0.94 mm
